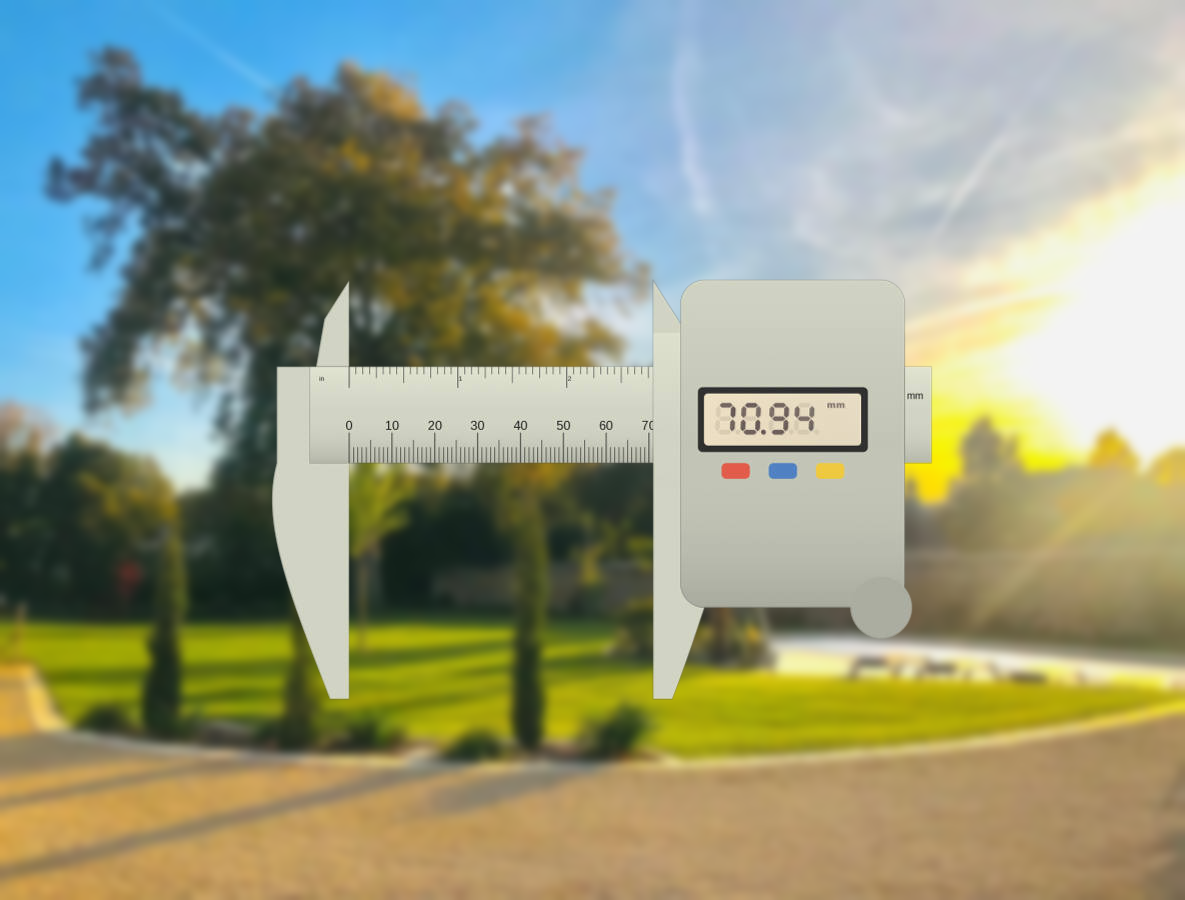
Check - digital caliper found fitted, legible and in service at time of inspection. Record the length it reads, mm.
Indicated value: 70.94 mm
